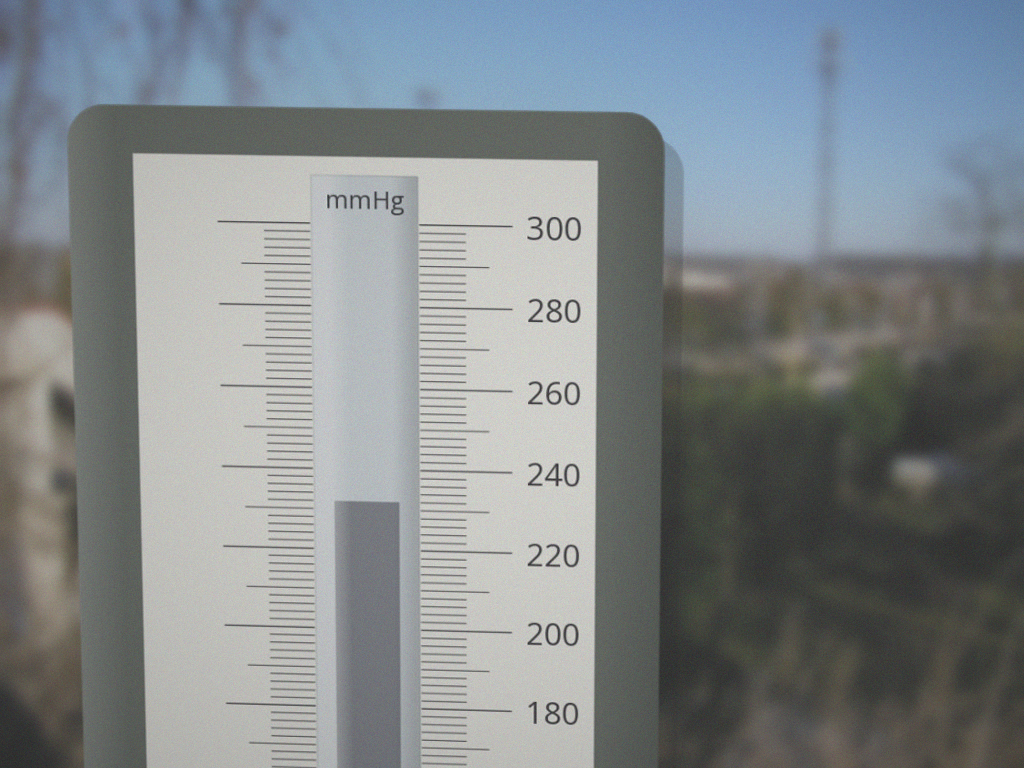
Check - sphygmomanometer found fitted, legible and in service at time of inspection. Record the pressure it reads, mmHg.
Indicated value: 232 mmHg
